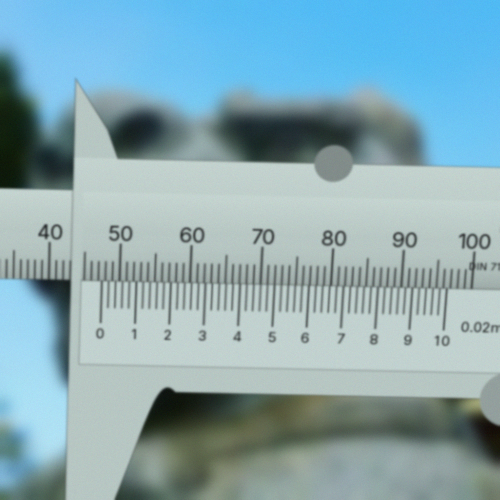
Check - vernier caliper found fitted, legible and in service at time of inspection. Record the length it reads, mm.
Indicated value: 47.5 mm
